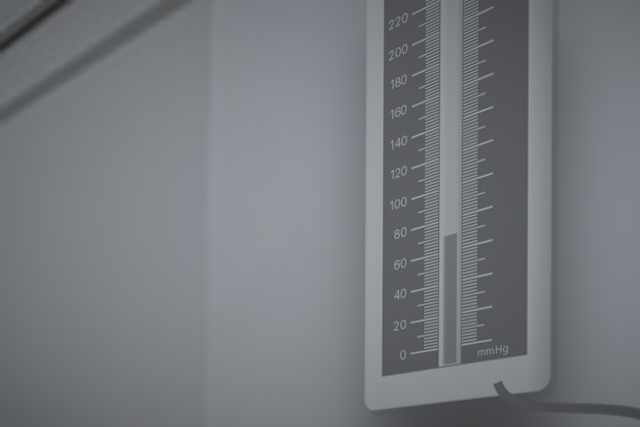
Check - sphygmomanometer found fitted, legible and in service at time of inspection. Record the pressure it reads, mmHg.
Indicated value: 70 mmHg
